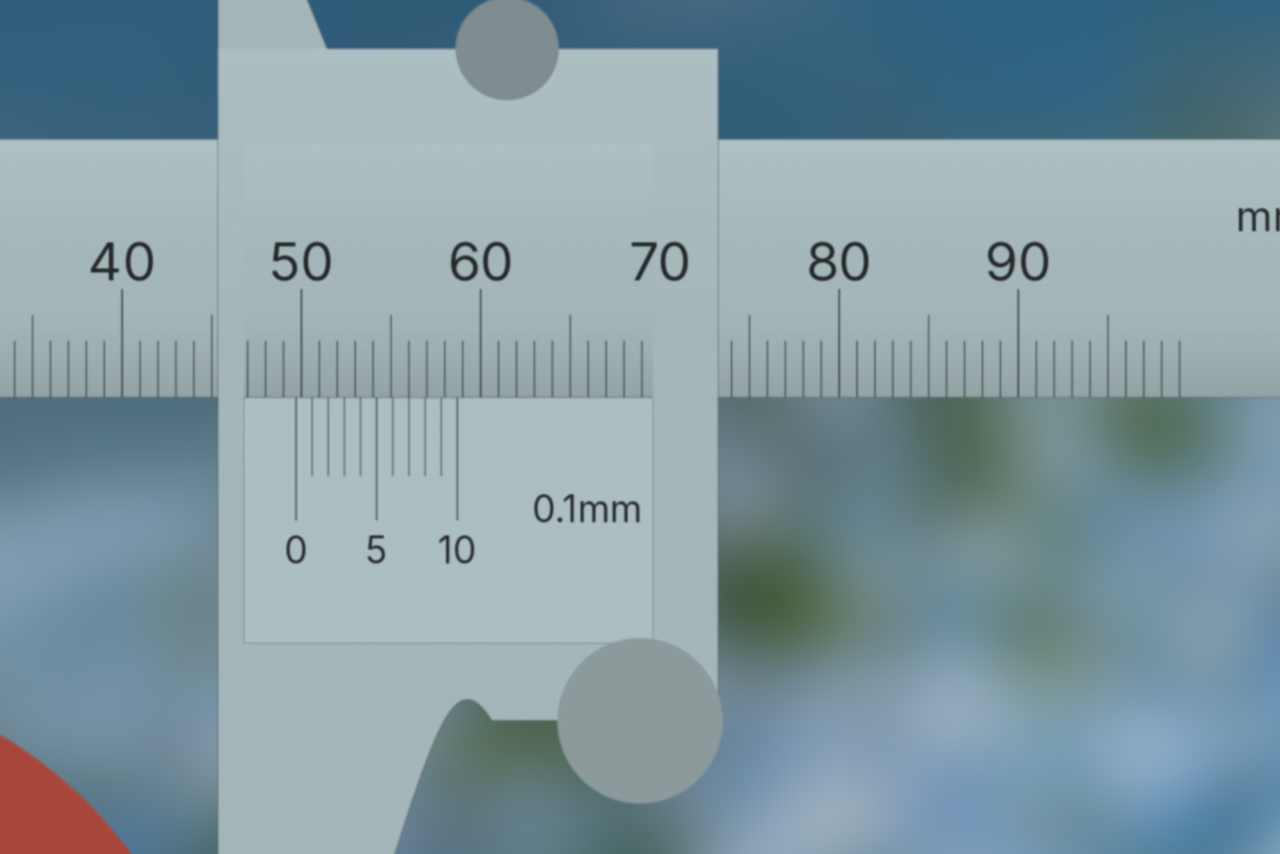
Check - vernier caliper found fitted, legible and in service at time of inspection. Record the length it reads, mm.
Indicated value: 49.7 mm
